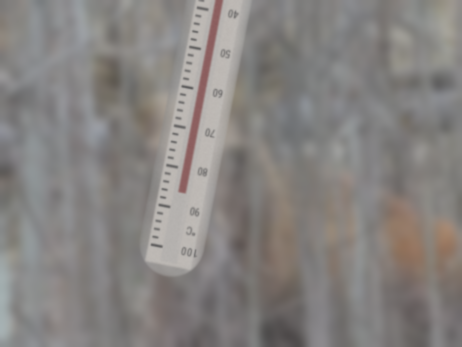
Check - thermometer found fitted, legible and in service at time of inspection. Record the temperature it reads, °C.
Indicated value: 86 °C
